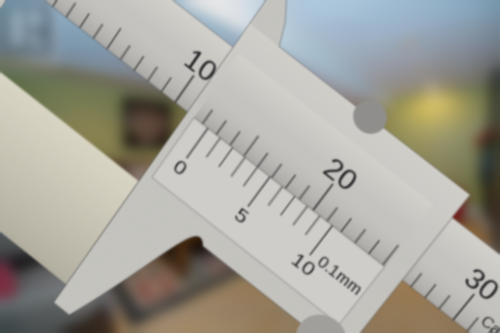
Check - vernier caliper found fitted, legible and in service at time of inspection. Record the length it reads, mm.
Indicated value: 12.4 mm
